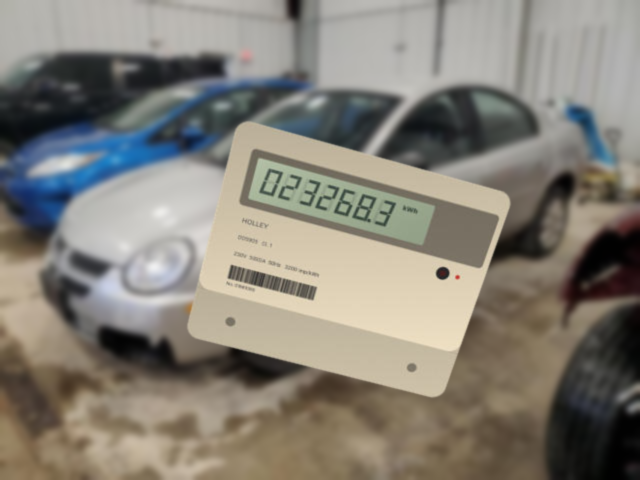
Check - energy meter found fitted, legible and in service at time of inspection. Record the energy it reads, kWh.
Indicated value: 23268.3 kWh
